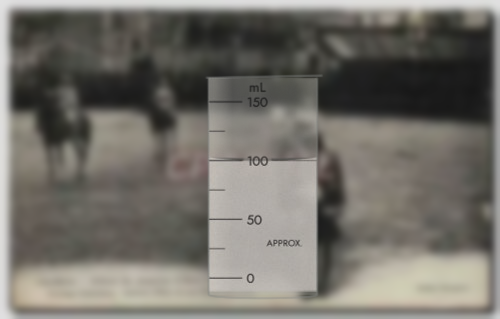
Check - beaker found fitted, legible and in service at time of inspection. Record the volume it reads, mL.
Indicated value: 100 mL
